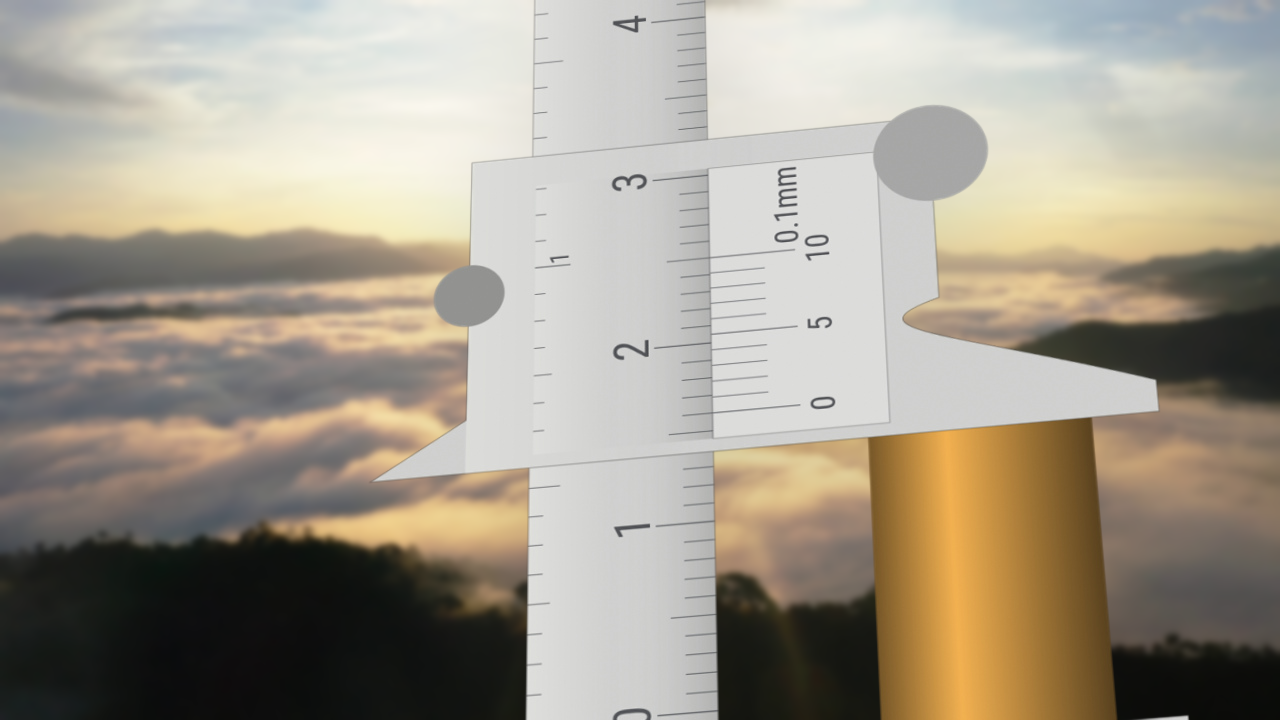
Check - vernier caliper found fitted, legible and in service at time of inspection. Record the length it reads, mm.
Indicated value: 16.0 mm
